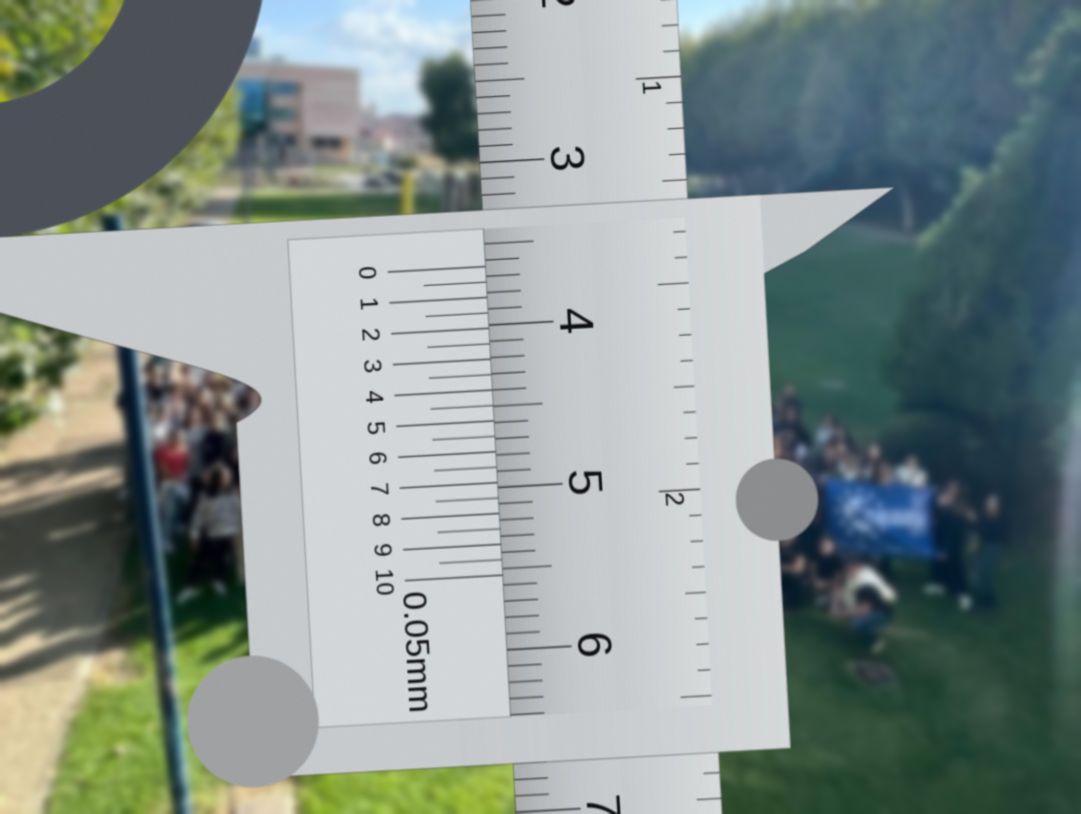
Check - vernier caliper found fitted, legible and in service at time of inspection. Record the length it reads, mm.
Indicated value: 36.4 mm
